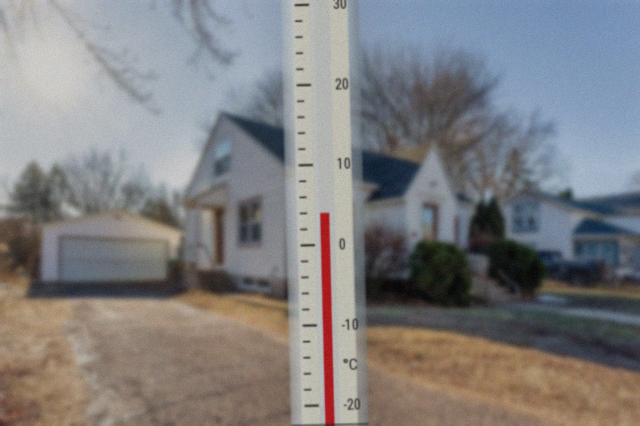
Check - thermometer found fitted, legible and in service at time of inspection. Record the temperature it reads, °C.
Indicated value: 4 °C
